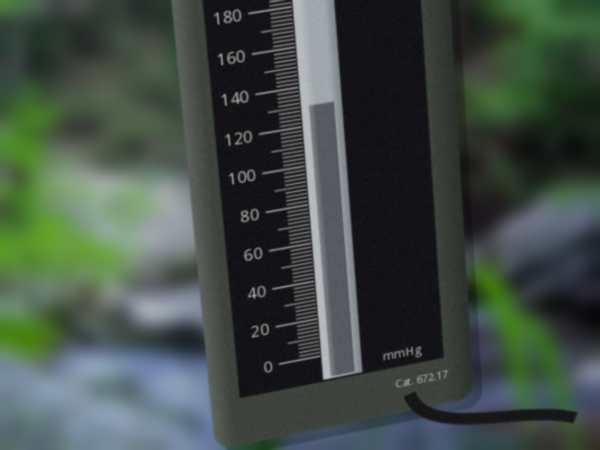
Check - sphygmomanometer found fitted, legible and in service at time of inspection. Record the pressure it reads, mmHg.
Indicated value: 130 mmHg
